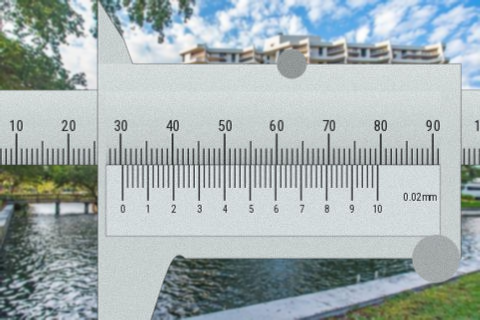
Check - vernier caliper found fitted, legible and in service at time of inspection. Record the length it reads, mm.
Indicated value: 30.4 mm
